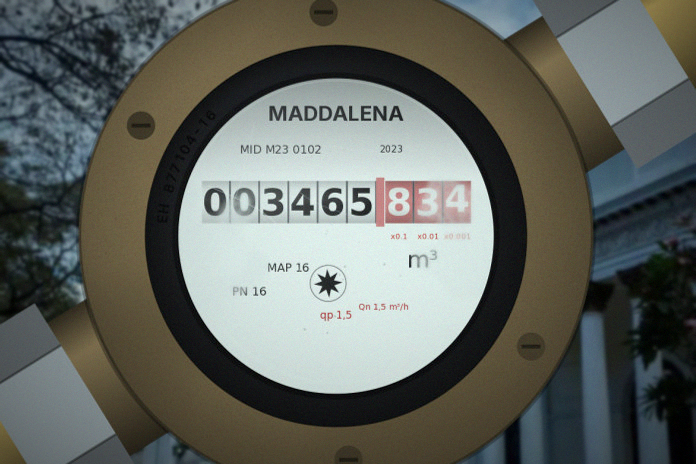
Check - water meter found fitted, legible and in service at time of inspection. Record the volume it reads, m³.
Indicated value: 3465.834 m³
